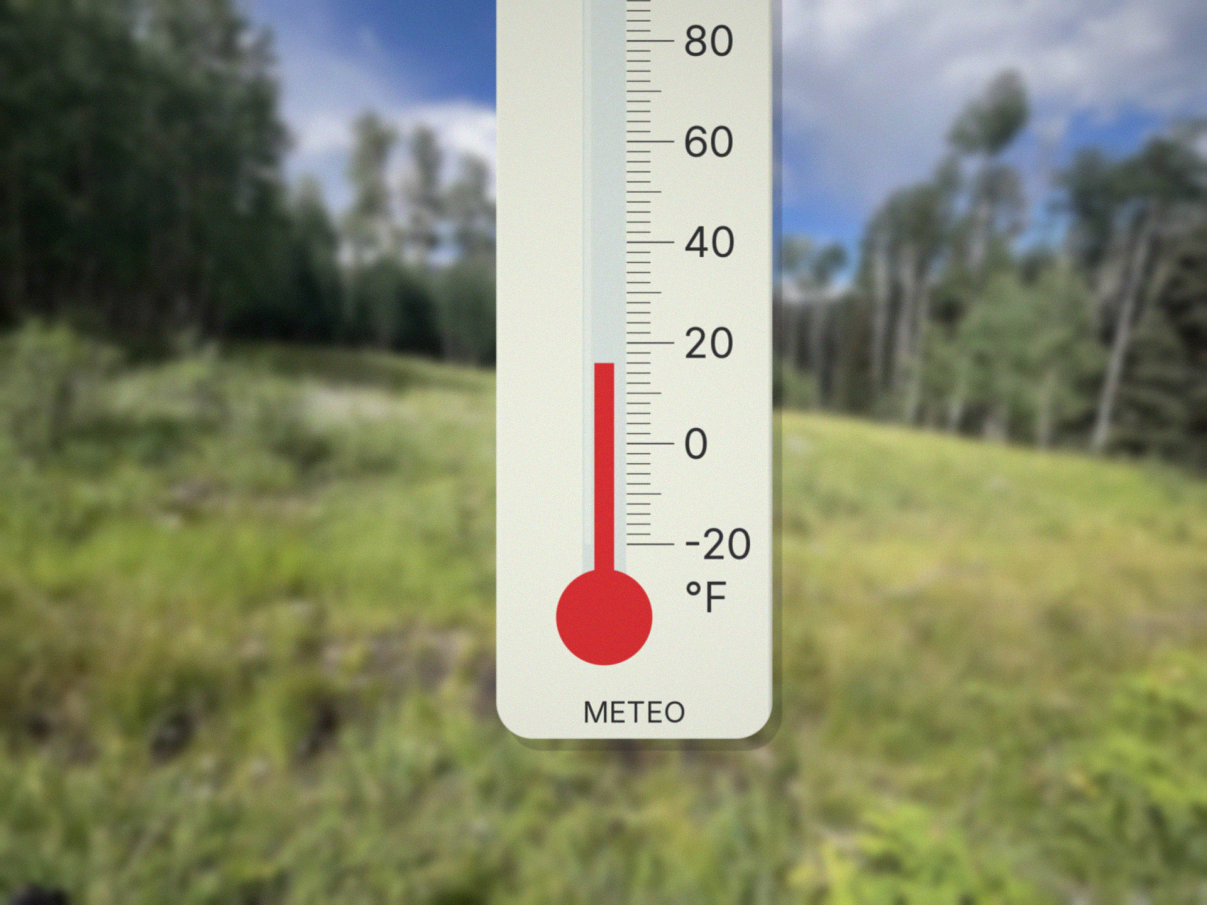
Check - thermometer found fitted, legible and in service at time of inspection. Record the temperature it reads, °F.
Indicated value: 16 °F
